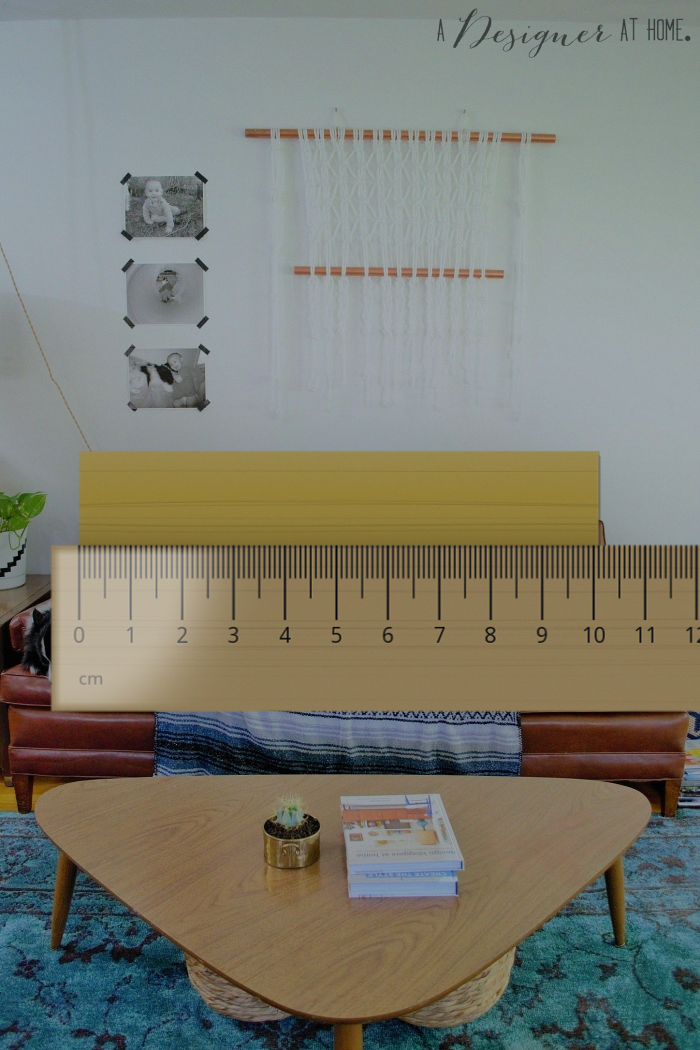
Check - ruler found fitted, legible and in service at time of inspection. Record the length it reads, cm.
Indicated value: 10.1 cm
